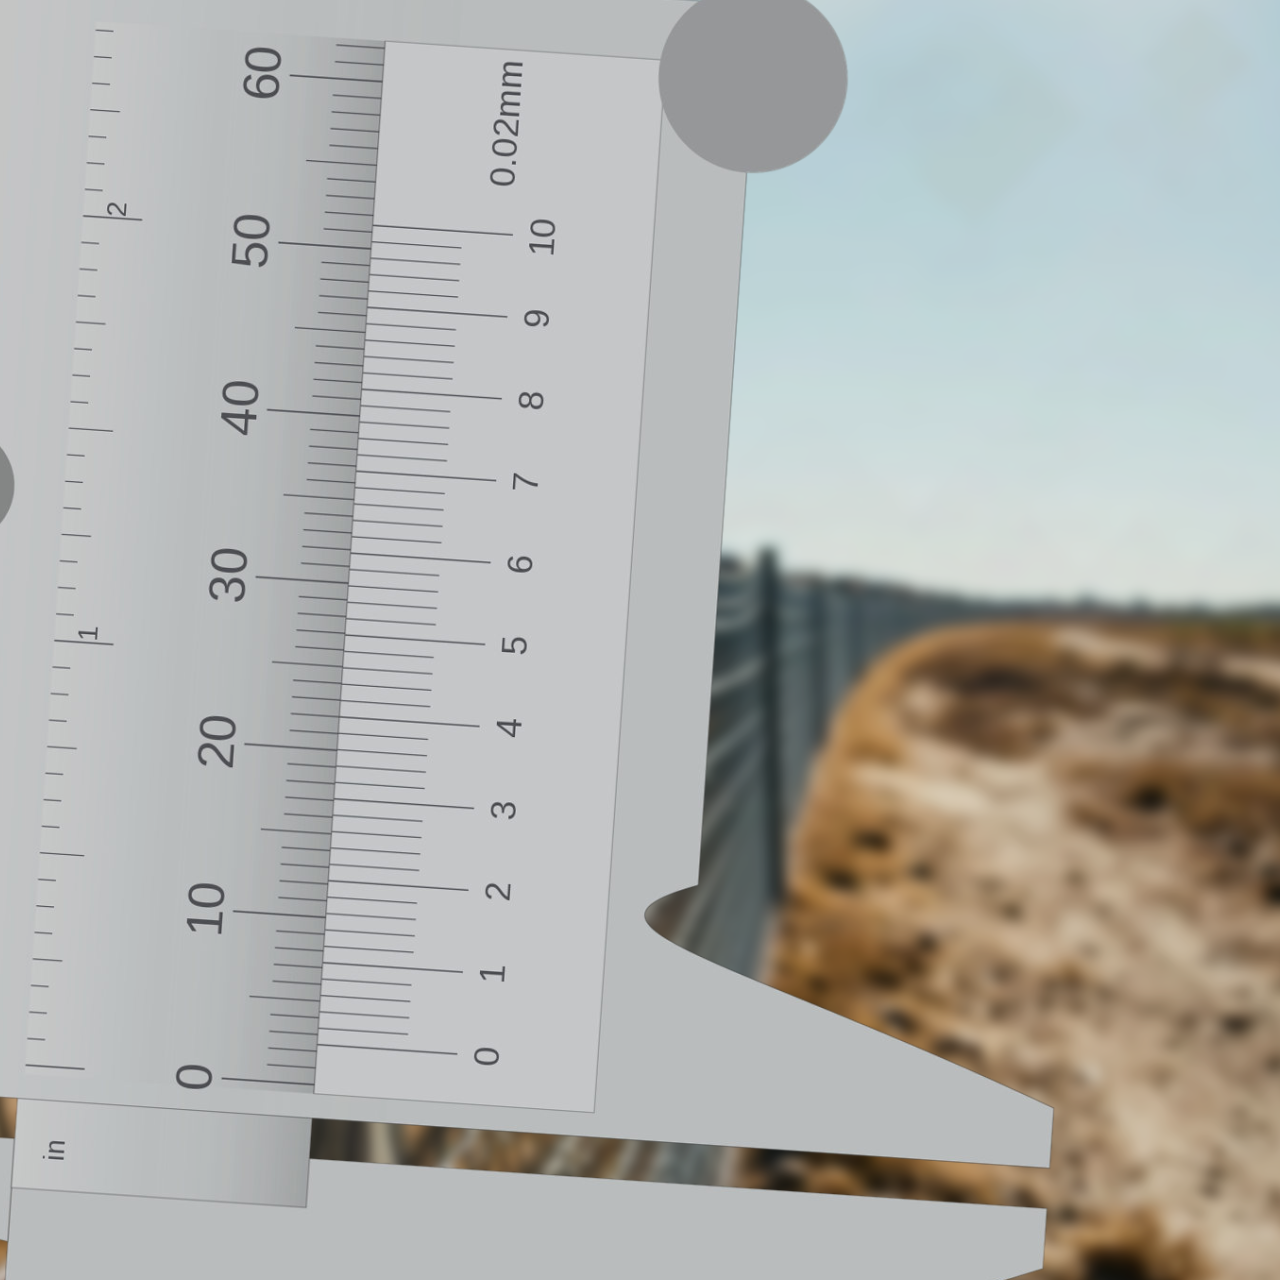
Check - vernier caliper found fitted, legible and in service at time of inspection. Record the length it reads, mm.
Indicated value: 2.4 mm
